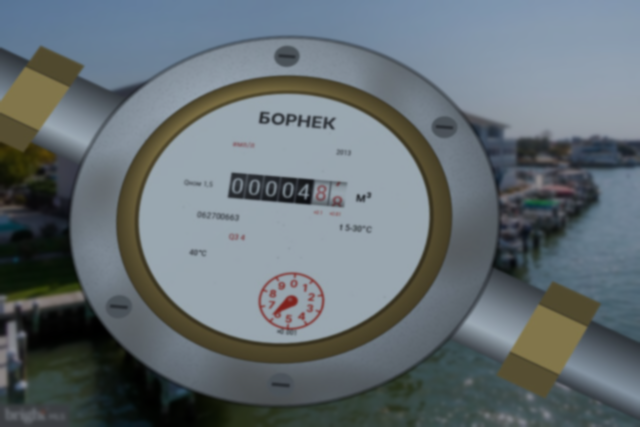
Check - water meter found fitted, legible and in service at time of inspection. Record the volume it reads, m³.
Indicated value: 4.876 m³
